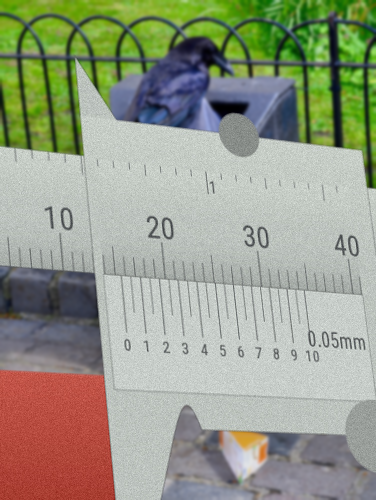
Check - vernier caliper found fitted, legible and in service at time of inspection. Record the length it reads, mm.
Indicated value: 15.6 mm
